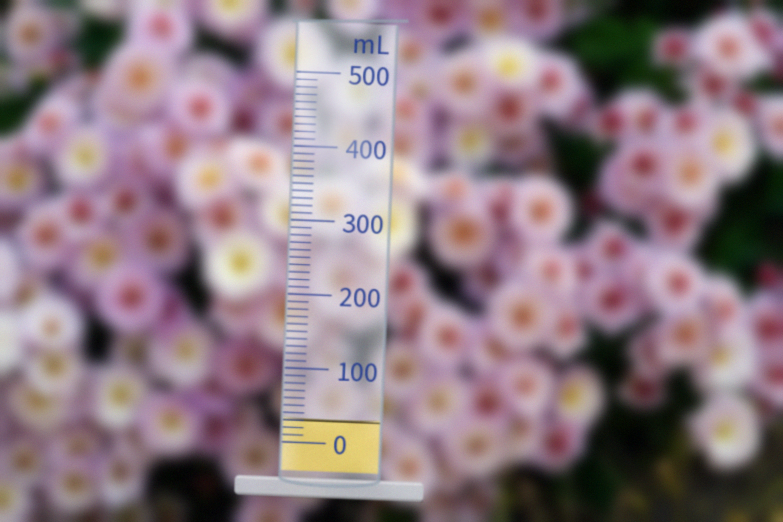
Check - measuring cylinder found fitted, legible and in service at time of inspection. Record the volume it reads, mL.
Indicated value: 30 mL
